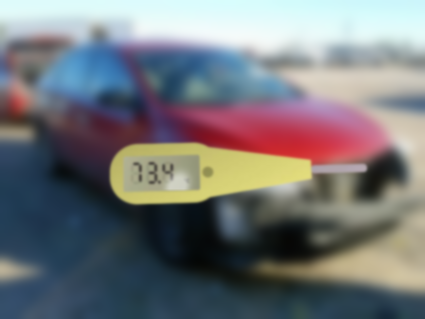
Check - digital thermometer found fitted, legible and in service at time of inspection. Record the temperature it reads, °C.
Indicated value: 73.4 °C
